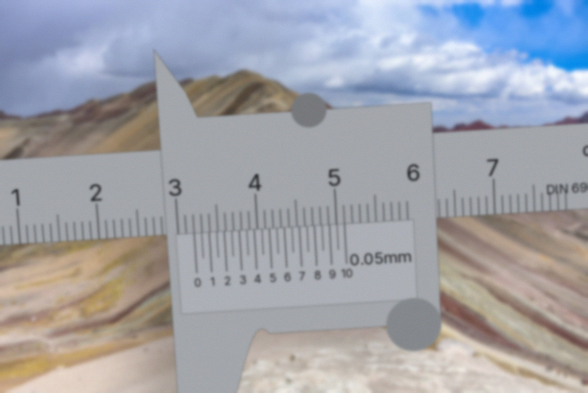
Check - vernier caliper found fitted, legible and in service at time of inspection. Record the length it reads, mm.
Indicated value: 32.0 mm
